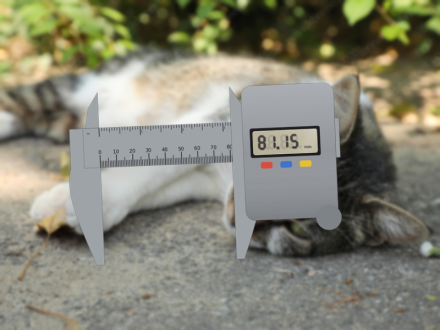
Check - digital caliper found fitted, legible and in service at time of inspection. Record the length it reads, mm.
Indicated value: 81.15 mm
